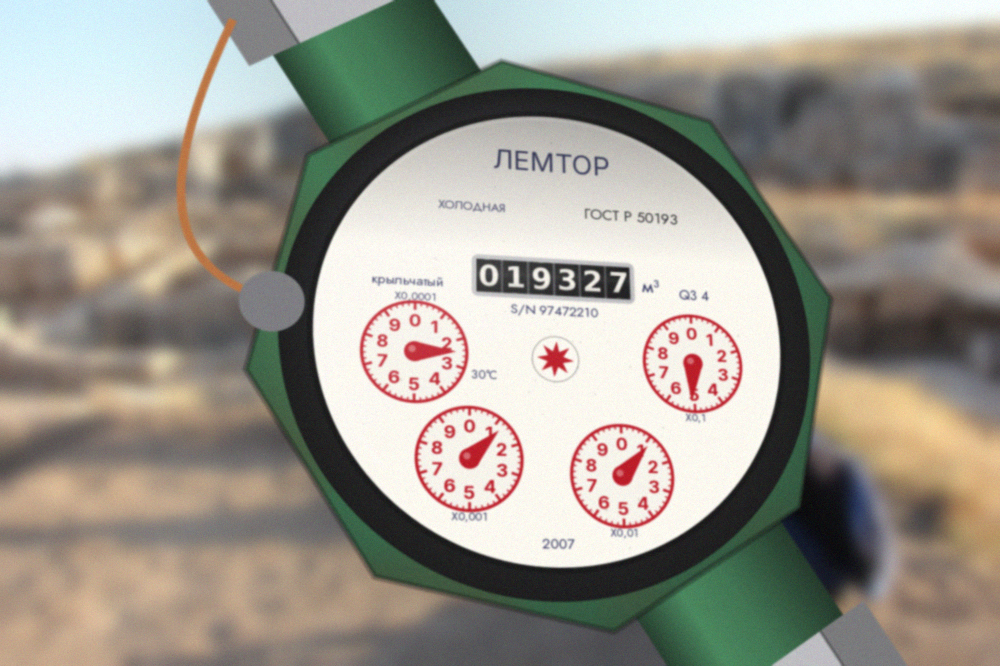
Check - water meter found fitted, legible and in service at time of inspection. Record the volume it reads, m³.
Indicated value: 19327.5112 m³
